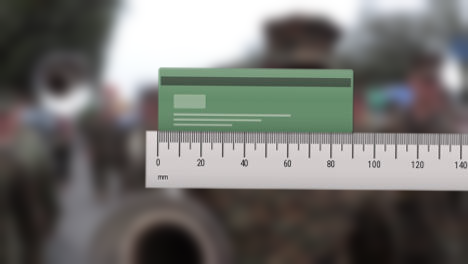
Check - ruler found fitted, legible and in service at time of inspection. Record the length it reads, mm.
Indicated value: 90 mm
